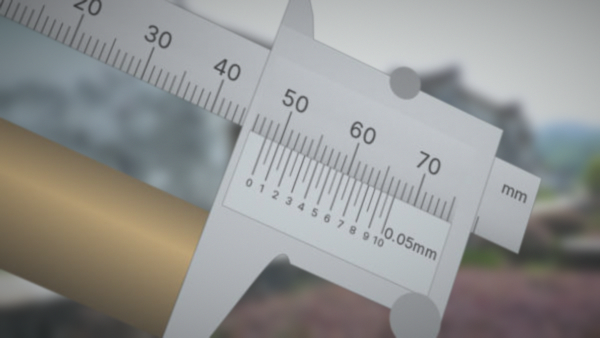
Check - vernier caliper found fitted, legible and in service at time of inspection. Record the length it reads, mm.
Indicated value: 48.0 mm
